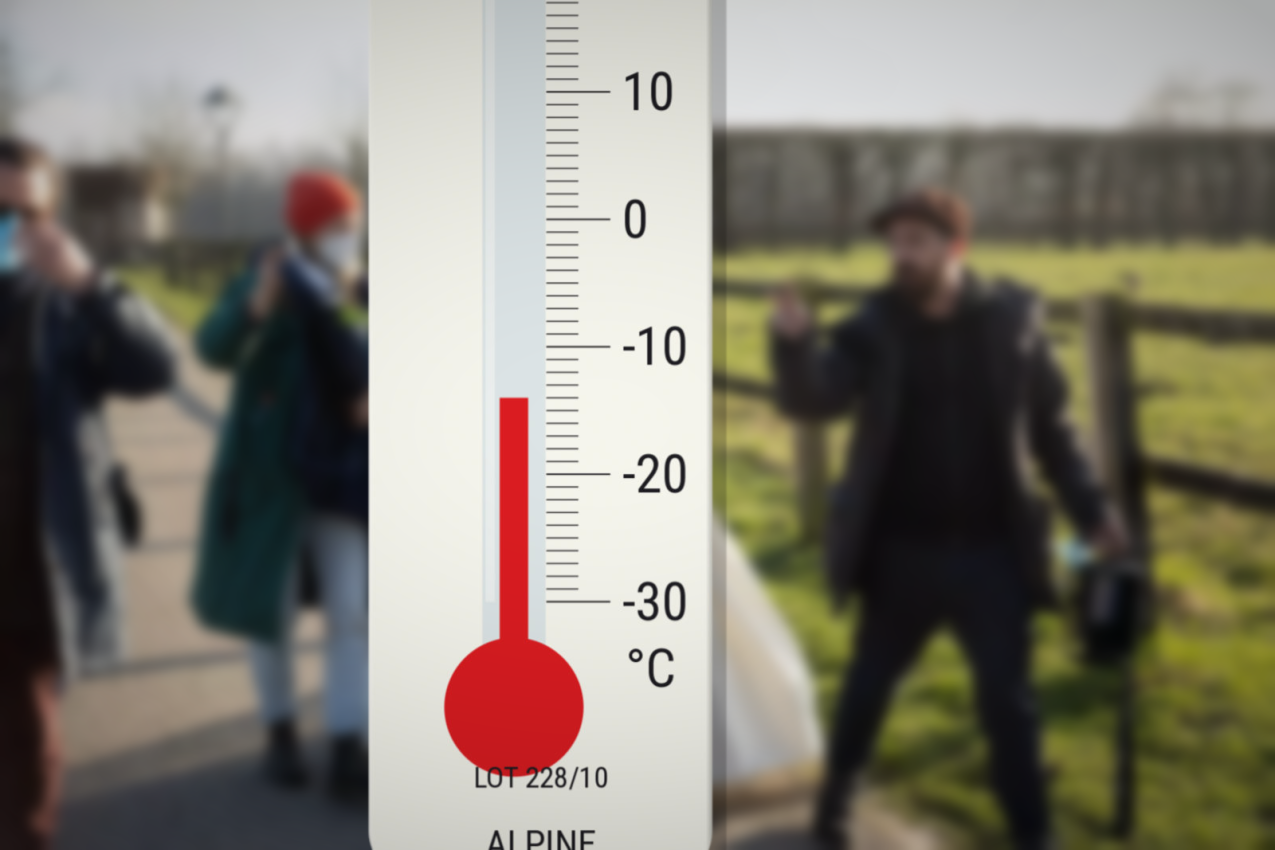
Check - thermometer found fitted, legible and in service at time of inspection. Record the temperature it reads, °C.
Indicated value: -14 °C
